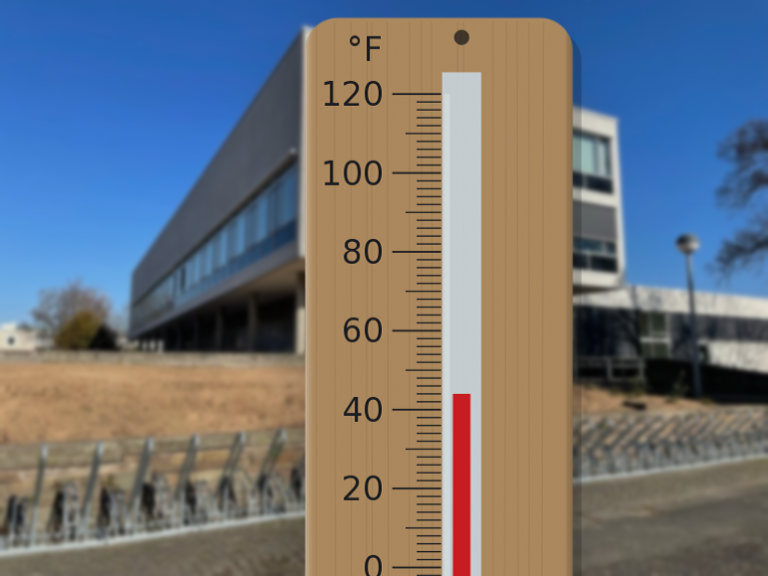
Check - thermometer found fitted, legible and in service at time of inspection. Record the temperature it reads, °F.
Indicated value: 44 °F
